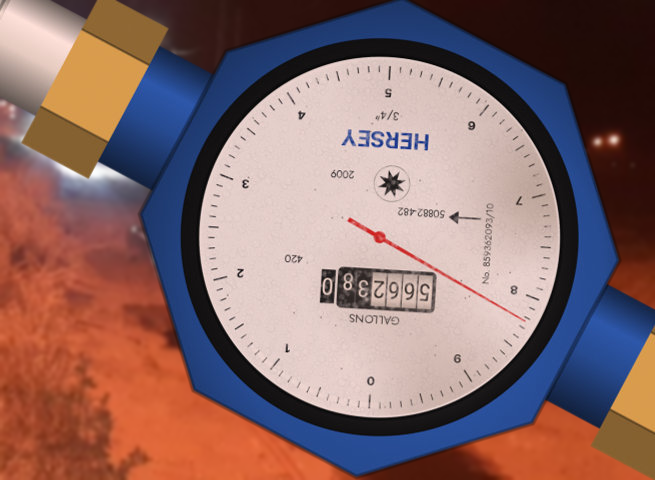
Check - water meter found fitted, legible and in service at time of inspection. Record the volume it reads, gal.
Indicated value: 5662378.2 gal
